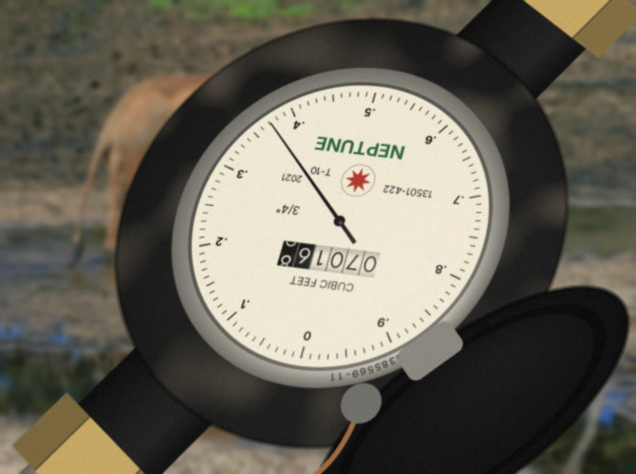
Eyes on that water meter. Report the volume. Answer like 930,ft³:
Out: 70168.37,ft³
